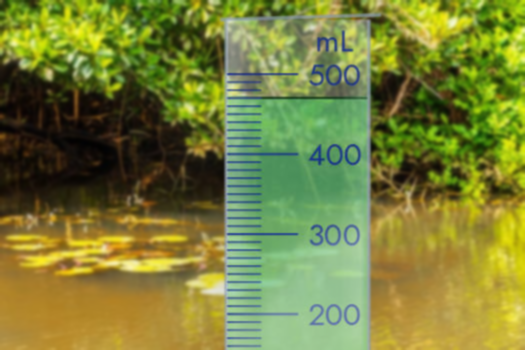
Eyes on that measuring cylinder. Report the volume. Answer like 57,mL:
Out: 470,mL
